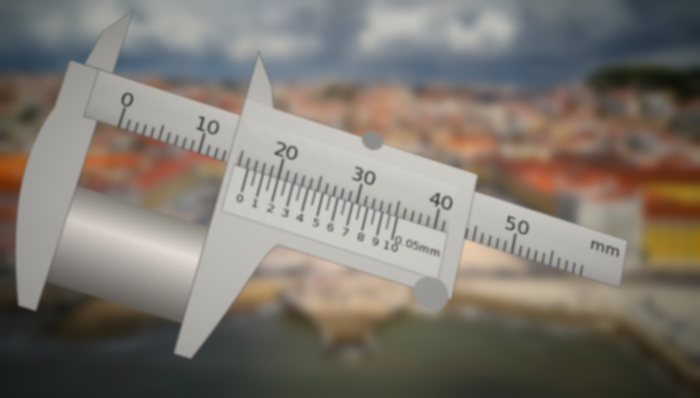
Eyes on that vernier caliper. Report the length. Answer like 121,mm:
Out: 16.2,mm
